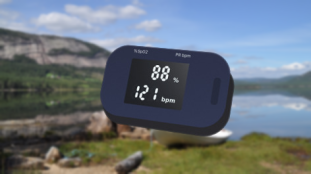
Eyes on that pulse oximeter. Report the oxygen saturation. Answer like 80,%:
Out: 88,%
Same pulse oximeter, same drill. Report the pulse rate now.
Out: 121,bpm
